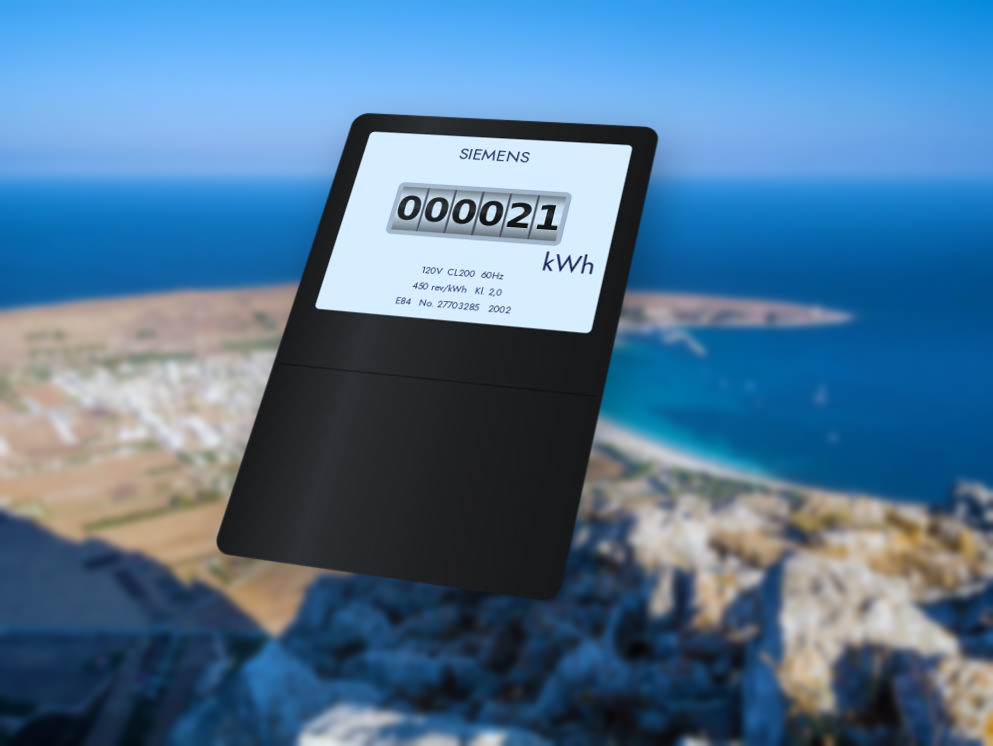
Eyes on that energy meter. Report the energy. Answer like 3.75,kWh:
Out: 21,kWh
